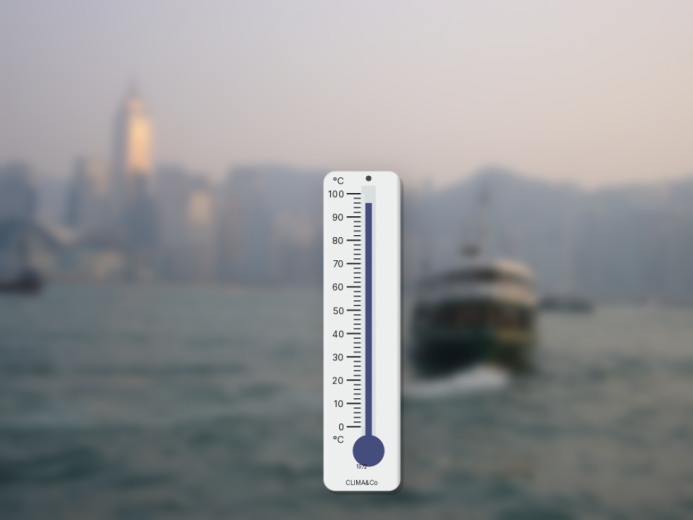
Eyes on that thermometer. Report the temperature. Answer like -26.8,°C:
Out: 96,°C
